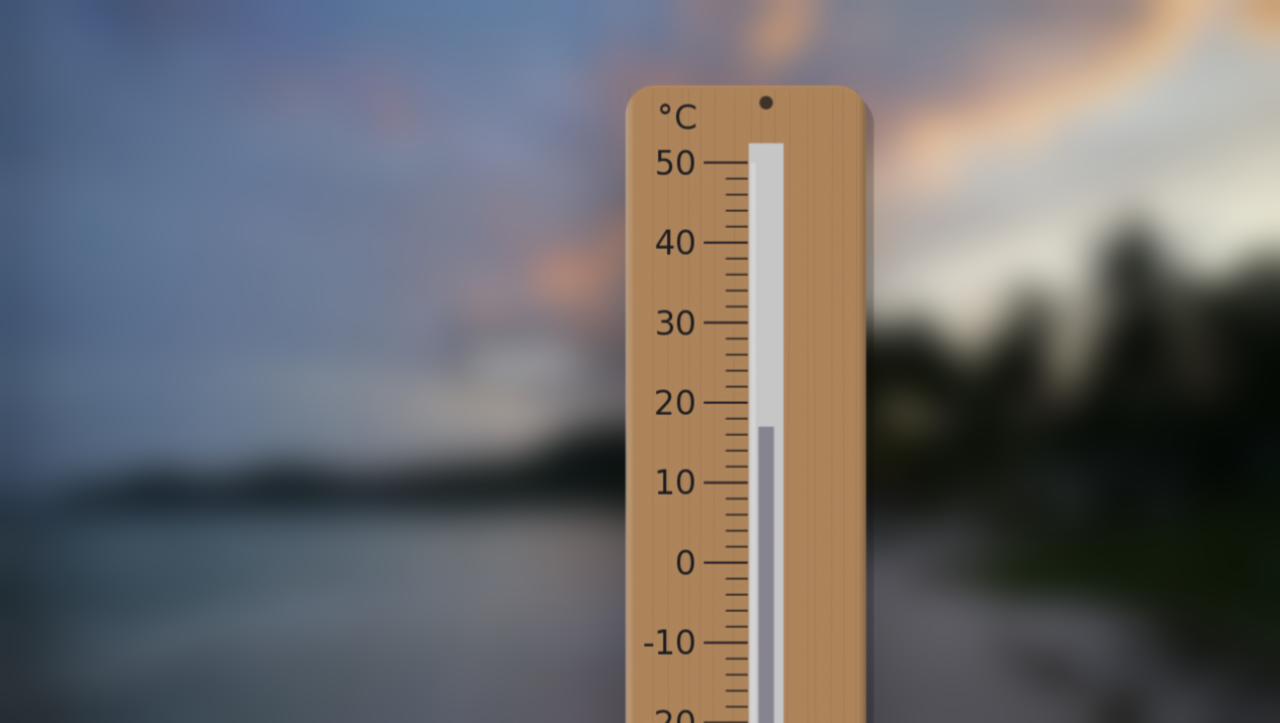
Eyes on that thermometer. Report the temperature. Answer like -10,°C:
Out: 17,°C
